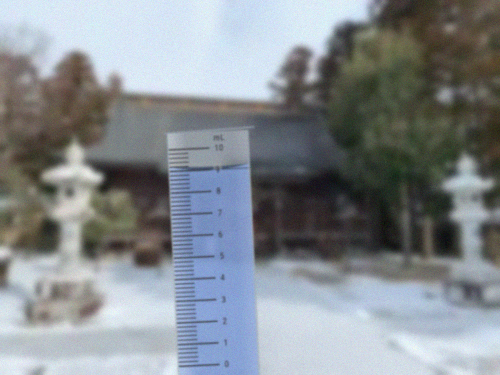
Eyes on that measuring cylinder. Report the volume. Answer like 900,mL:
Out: 9,mL
